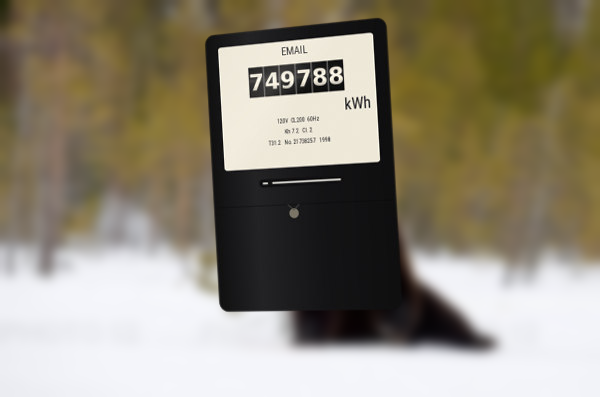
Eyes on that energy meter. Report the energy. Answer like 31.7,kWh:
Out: 749788,kWh
